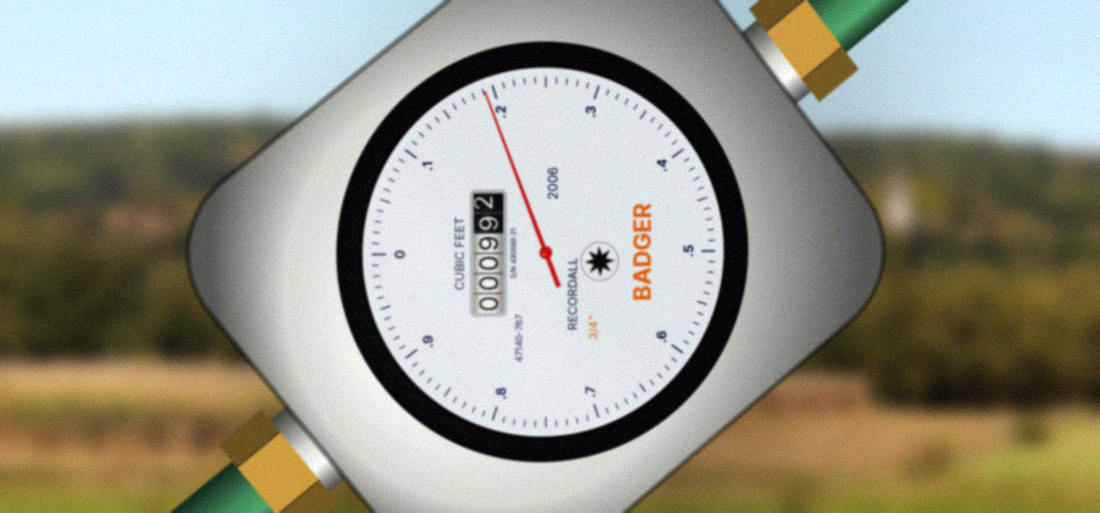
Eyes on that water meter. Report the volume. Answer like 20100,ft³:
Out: 992.19,ft³
